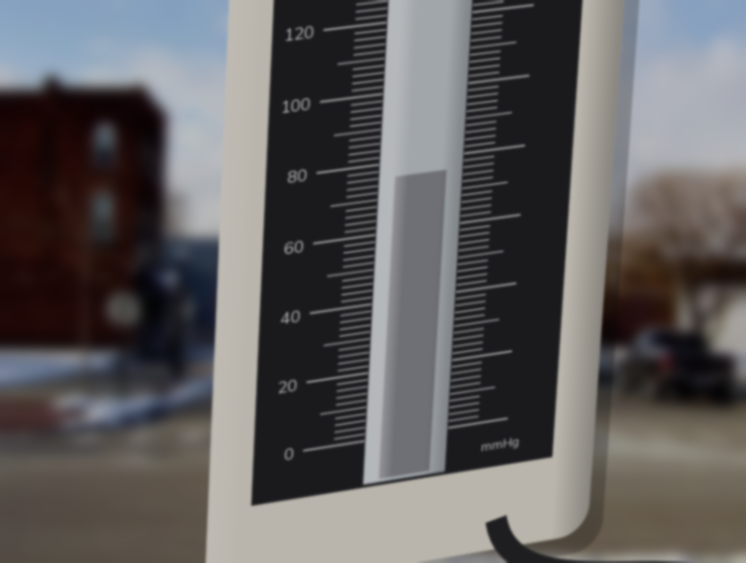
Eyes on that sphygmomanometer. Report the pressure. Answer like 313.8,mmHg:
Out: 76,mmHg
